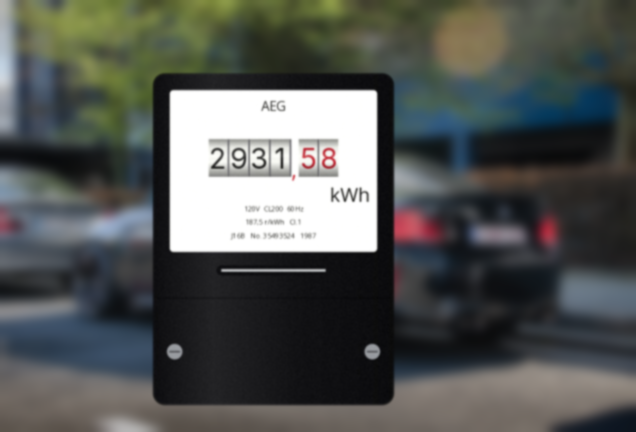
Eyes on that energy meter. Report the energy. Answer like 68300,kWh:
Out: 2931.58,kWh
